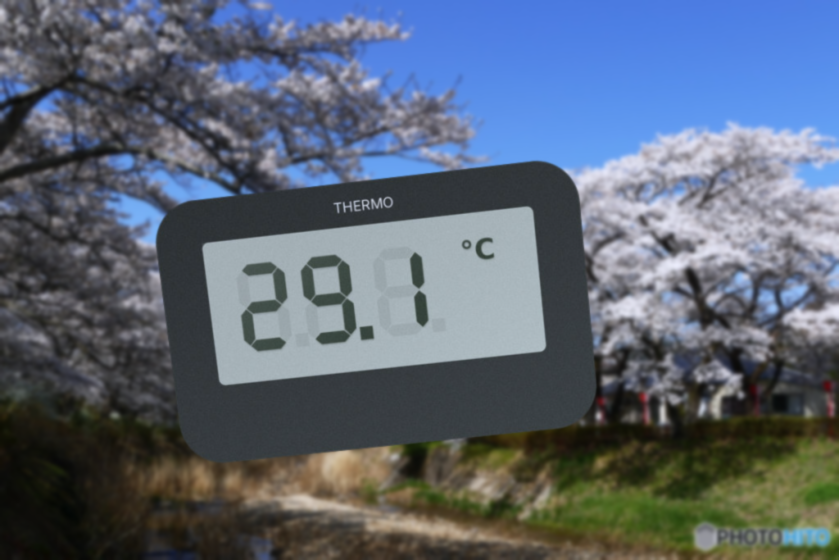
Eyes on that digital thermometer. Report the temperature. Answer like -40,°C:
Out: 29.1,°C
